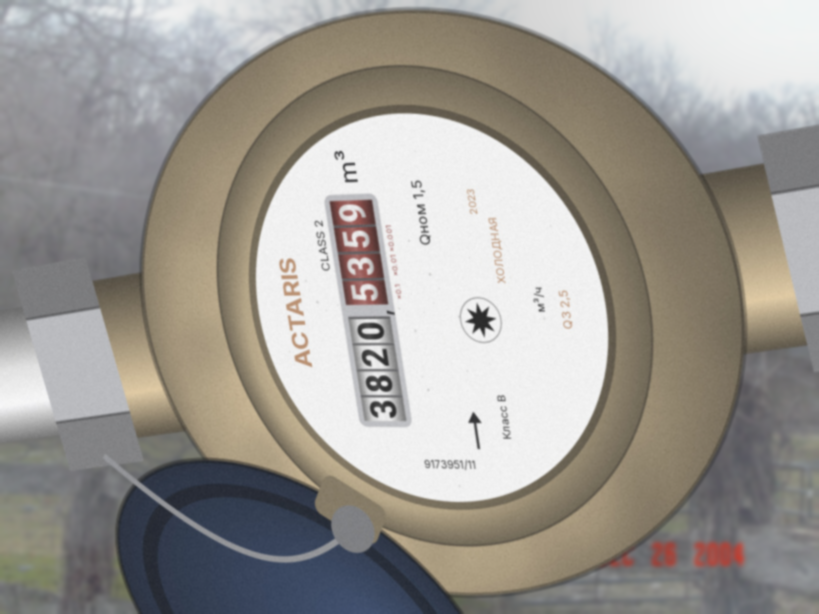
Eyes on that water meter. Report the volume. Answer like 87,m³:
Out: 3820.5359,m³
